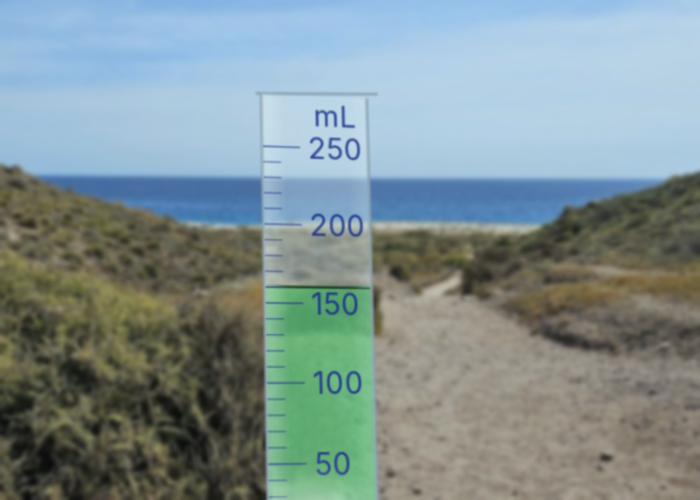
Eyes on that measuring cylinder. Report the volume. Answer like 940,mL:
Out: 160,mL
